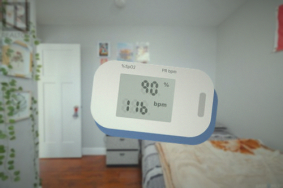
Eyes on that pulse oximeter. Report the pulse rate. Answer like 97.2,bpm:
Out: 116,bpm
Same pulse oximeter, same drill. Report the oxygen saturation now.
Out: 90,%
